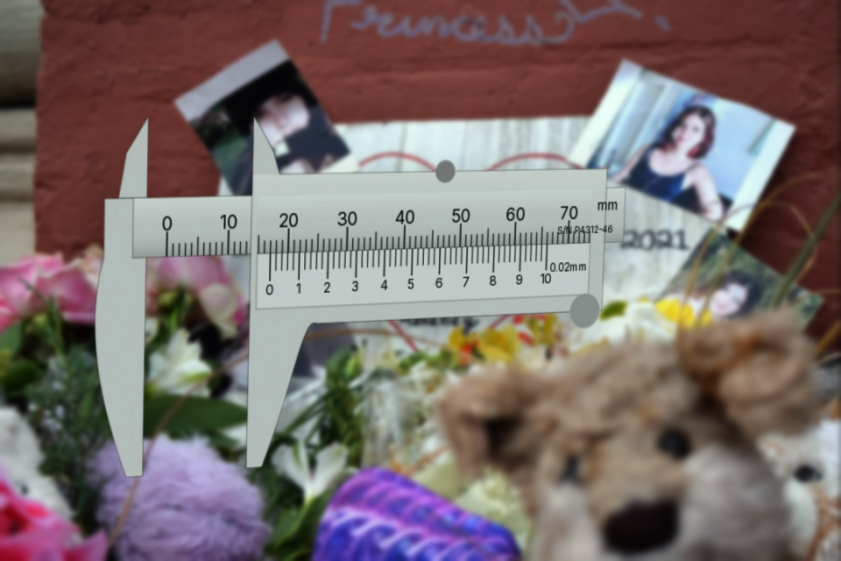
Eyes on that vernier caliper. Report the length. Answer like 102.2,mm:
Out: 17.0,mm
